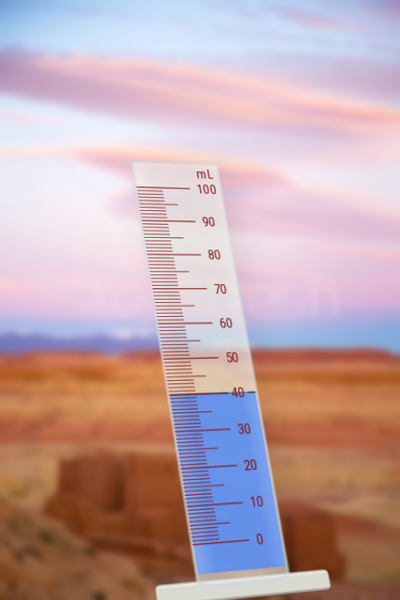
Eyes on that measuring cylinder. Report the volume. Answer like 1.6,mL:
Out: 40,mL
